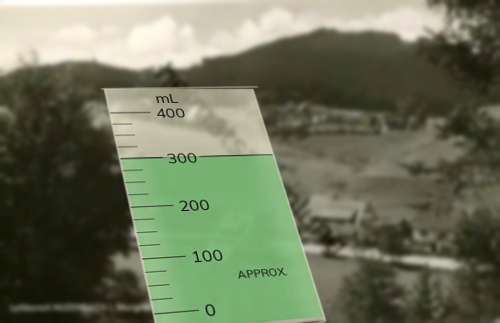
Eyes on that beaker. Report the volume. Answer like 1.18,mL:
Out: 300,mL
